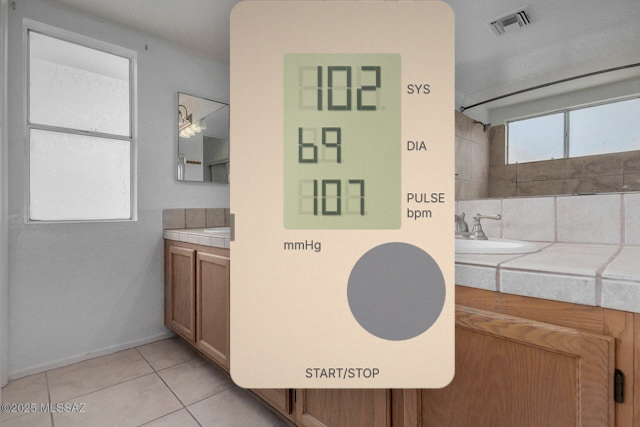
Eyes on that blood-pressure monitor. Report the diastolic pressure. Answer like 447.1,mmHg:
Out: 69,mmHg
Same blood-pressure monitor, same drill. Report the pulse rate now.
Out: 107,bpm
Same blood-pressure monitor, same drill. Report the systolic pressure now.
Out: 102,mmHg
